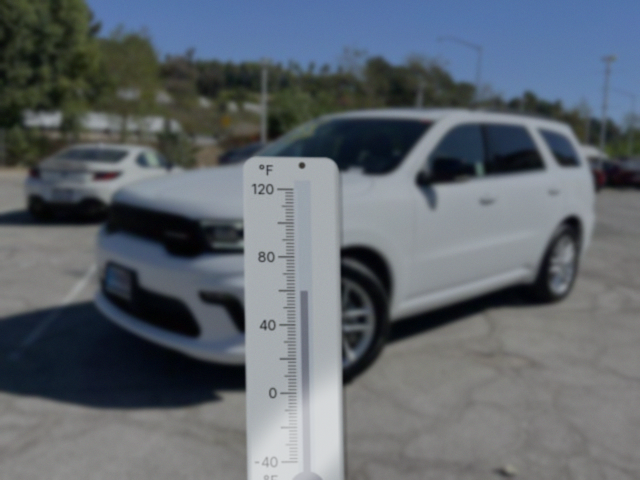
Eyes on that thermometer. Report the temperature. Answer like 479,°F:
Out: 60,°F
